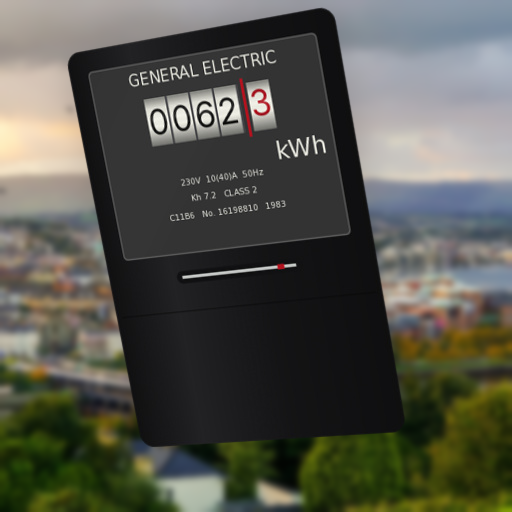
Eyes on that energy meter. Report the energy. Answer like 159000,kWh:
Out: 62.3,kWh
